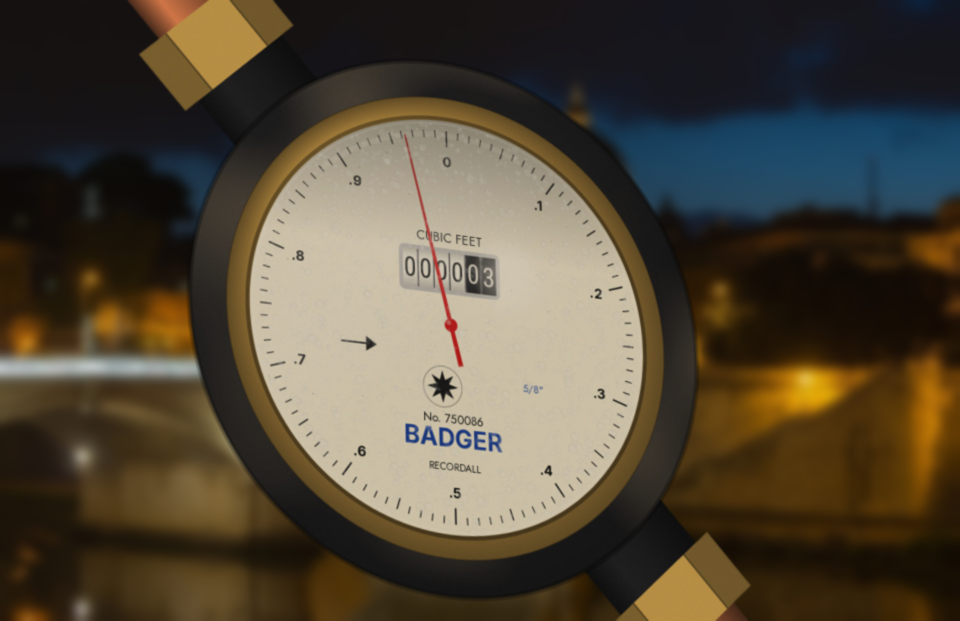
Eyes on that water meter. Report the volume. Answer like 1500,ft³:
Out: 2.96,ft³
